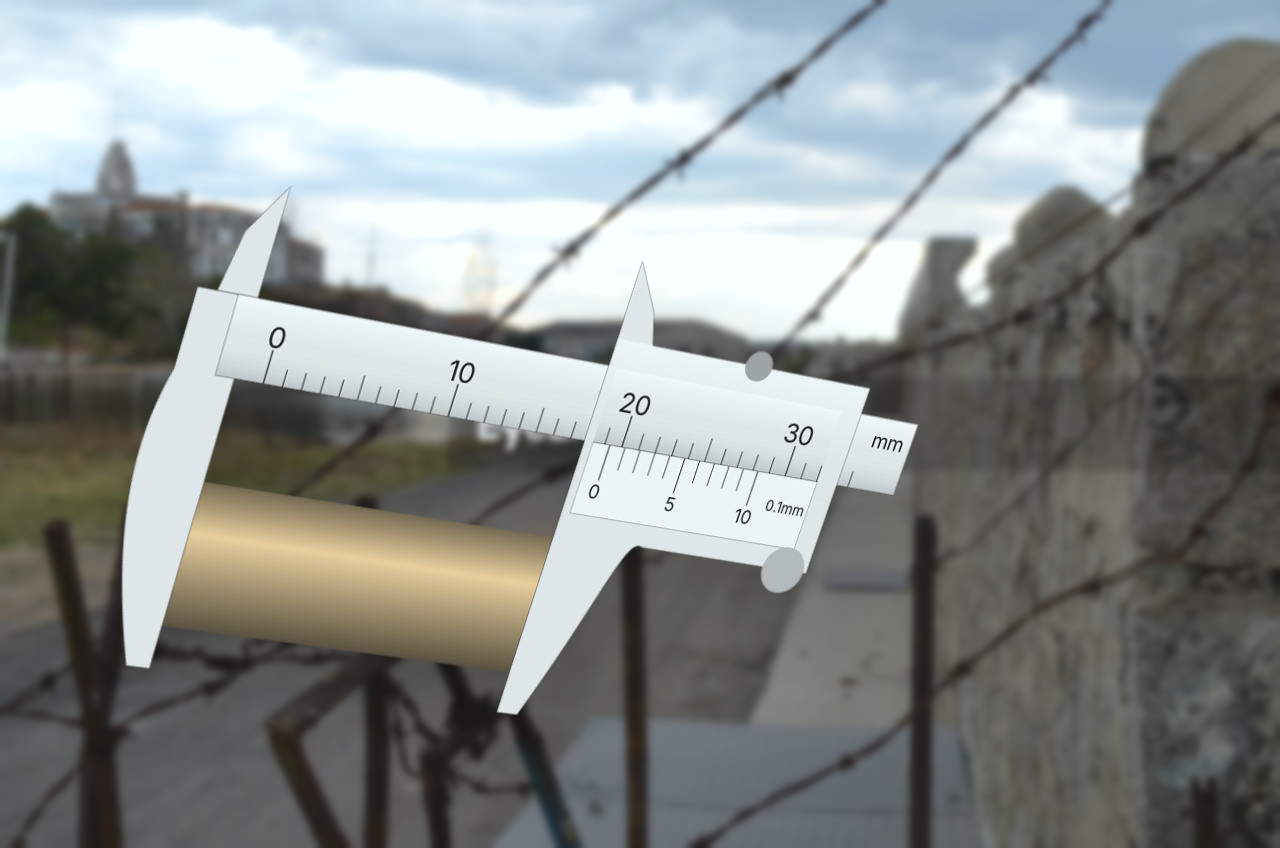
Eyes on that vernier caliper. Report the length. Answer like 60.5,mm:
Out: 19.3,mm
